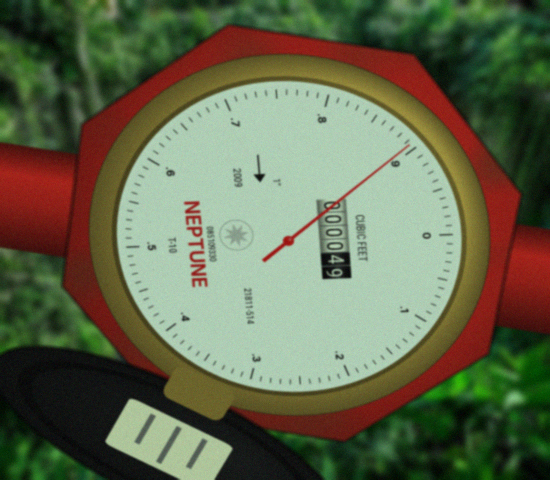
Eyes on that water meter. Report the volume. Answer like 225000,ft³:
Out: 48.89,ft³
